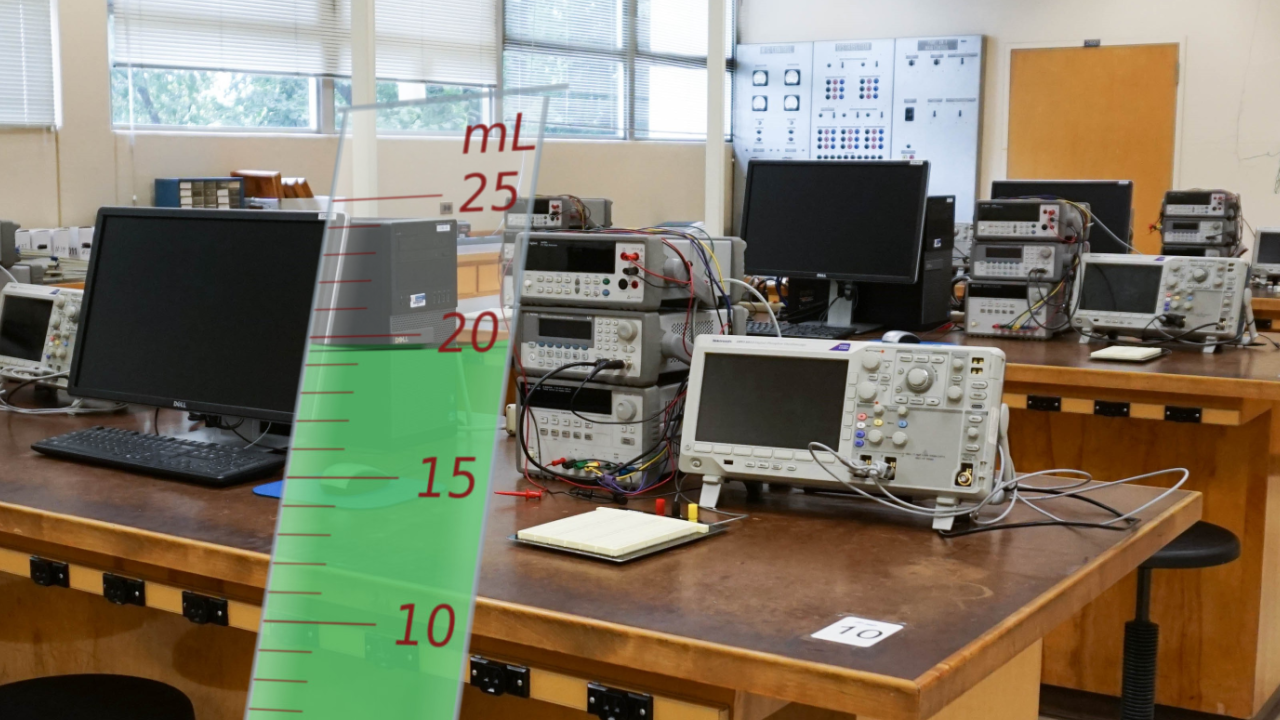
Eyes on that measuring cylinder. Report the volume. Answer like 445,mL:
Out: 19.5,mL
